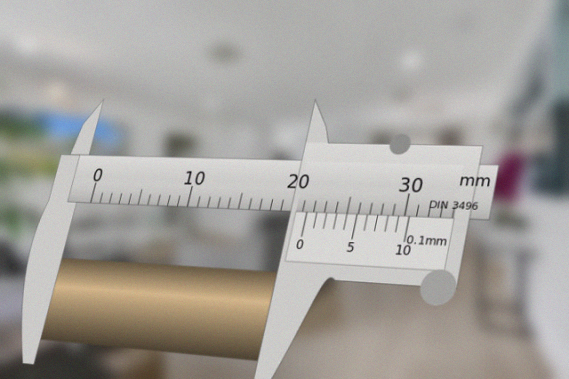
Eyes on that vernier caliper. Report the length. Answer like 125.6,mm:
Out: 21.4,mm
